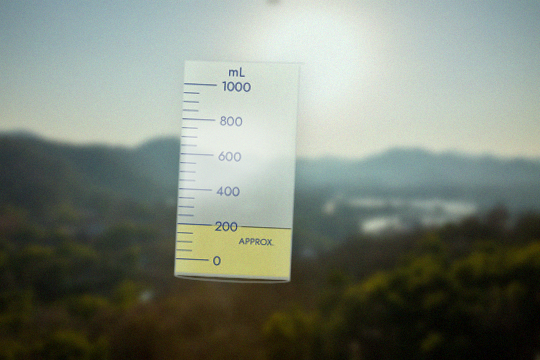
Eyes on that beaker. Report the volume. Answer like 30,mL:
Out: 200,mL
